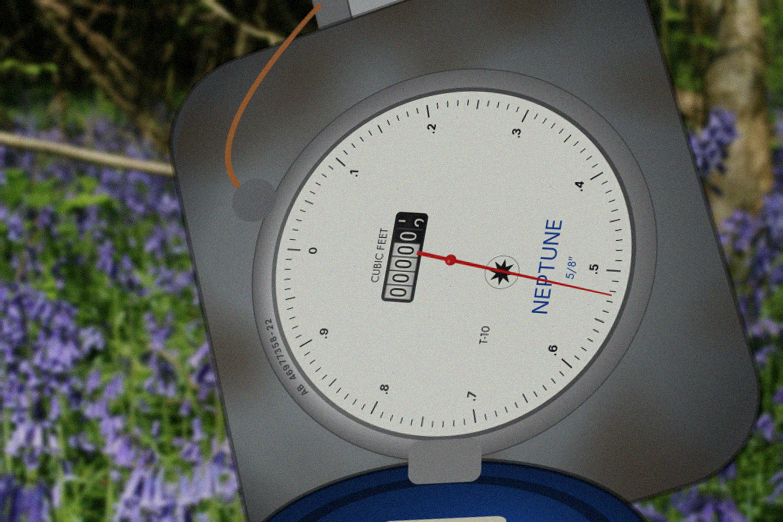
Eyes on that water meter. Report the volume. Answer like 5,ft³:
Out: 1.52,ft³
